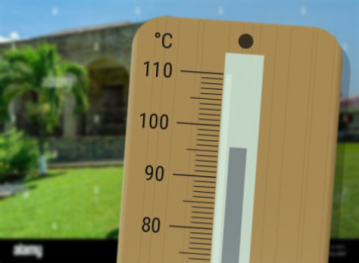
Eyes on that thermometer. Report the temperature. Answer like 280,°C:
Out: 96,°C
